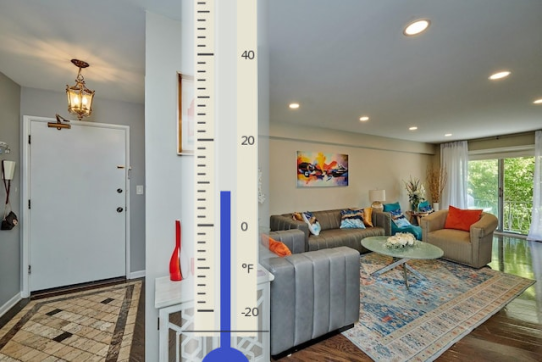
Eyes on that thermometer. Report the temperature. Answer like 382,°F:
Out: 8,°F
